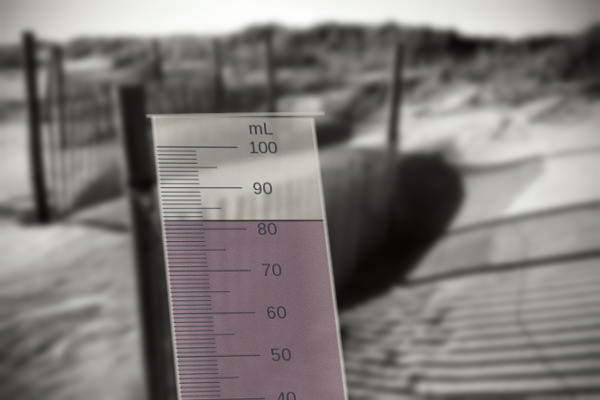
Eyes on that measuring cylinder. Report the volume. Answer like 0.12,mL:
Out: 82,mL
